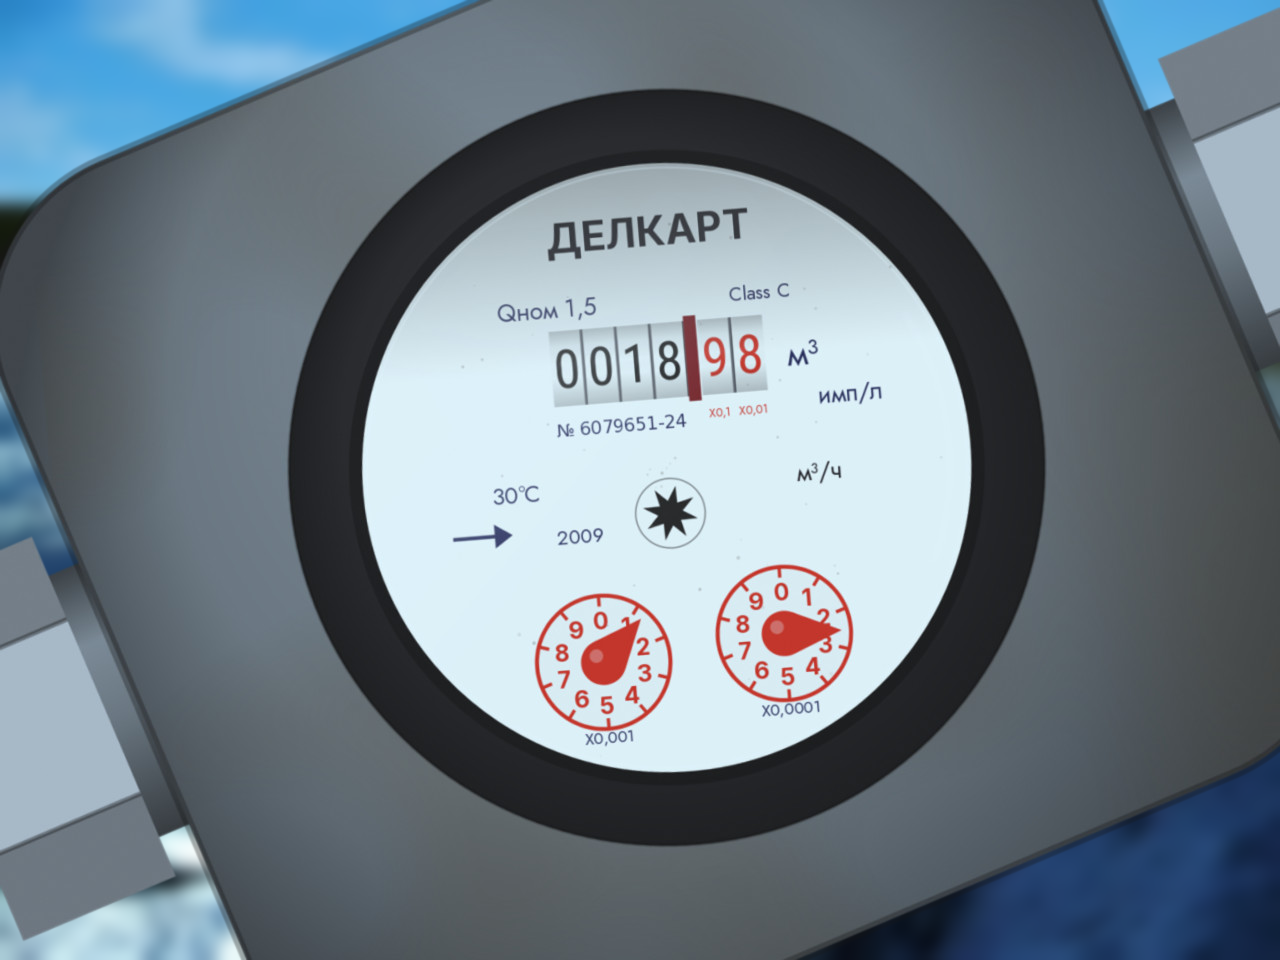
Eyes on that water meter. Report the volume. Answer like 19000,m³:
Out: 18.9812,m³
